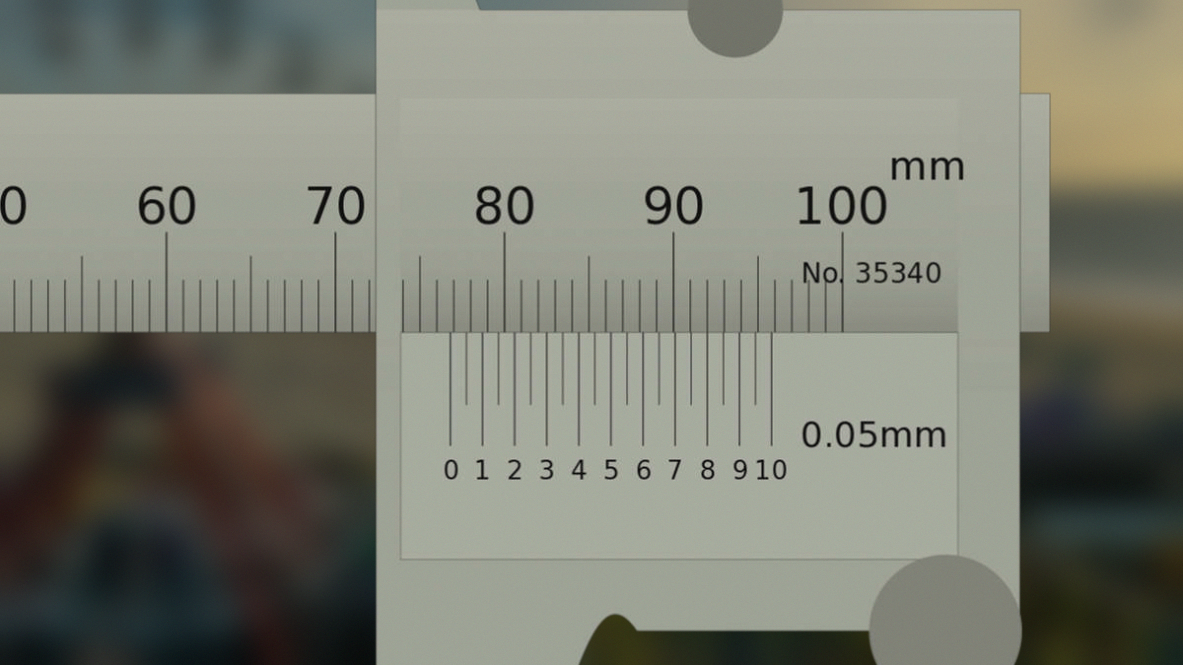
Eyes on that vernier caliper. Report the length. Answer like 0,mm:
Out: 76.8,mm
